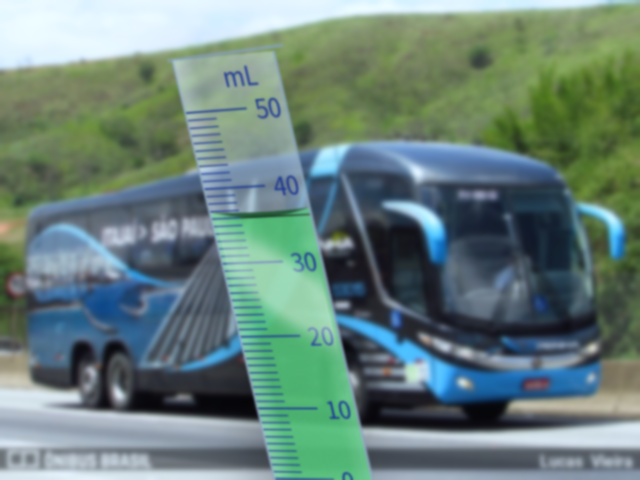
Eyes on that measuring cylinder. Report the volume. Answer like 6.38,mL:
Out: 36,mL
